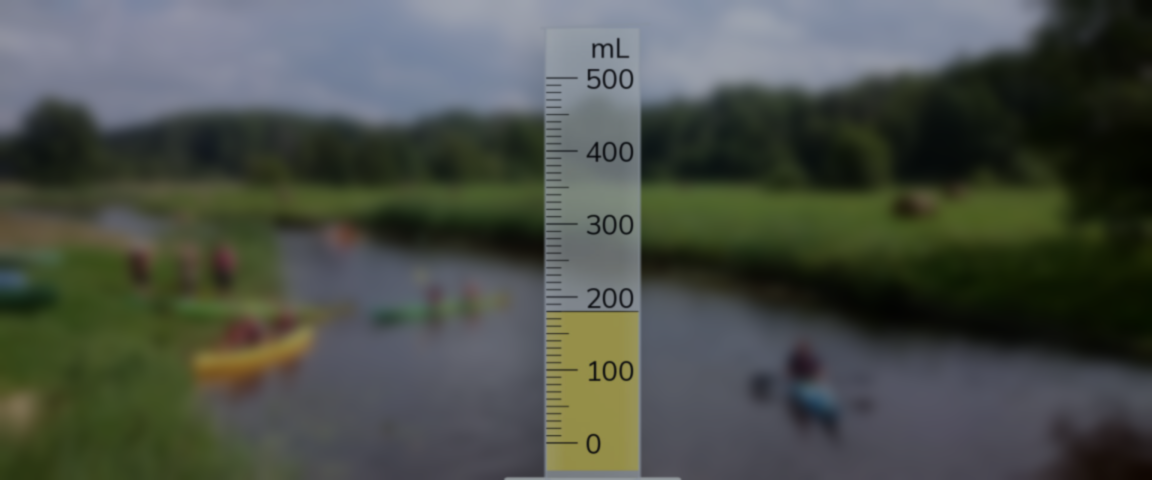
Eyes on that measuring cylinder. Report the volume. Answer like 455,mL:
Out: 180,mL
